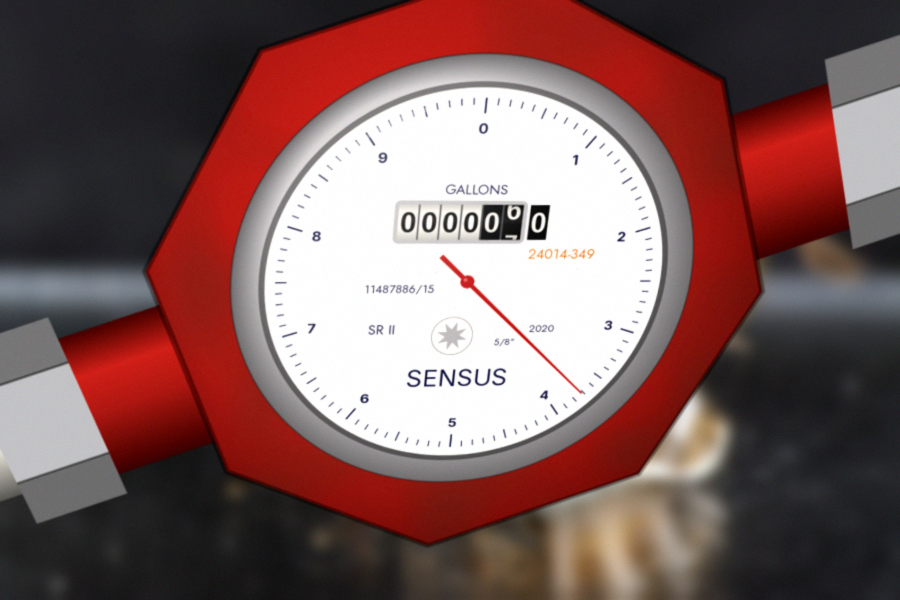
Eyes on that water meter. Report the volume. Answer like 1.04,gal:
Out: 63.7,gal
